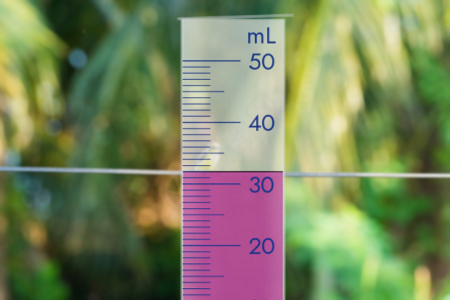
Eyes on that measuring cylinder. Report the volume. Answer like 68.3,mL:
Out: 32,mL
